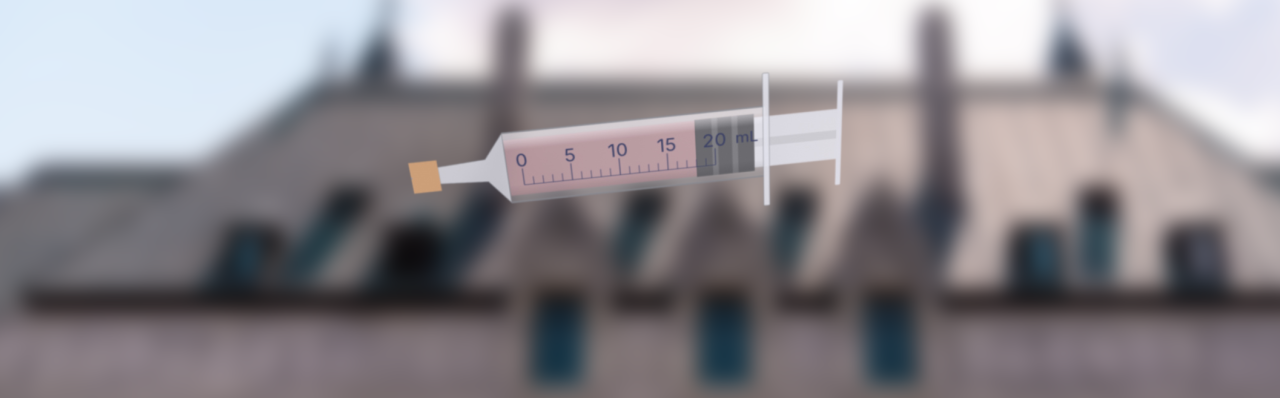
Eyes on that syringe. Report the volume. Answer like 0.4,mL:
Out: 18,mL
